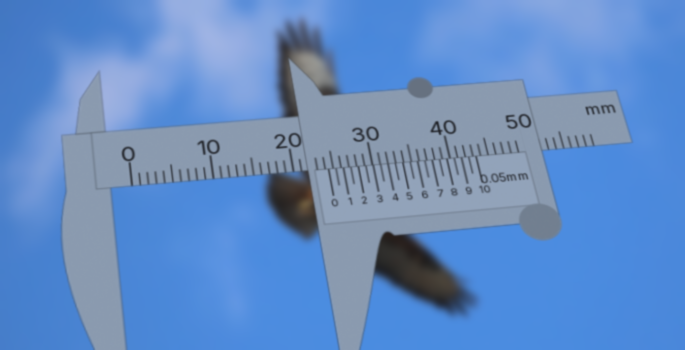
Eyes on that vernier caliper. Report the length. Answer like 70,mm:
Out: 24.4,mm
